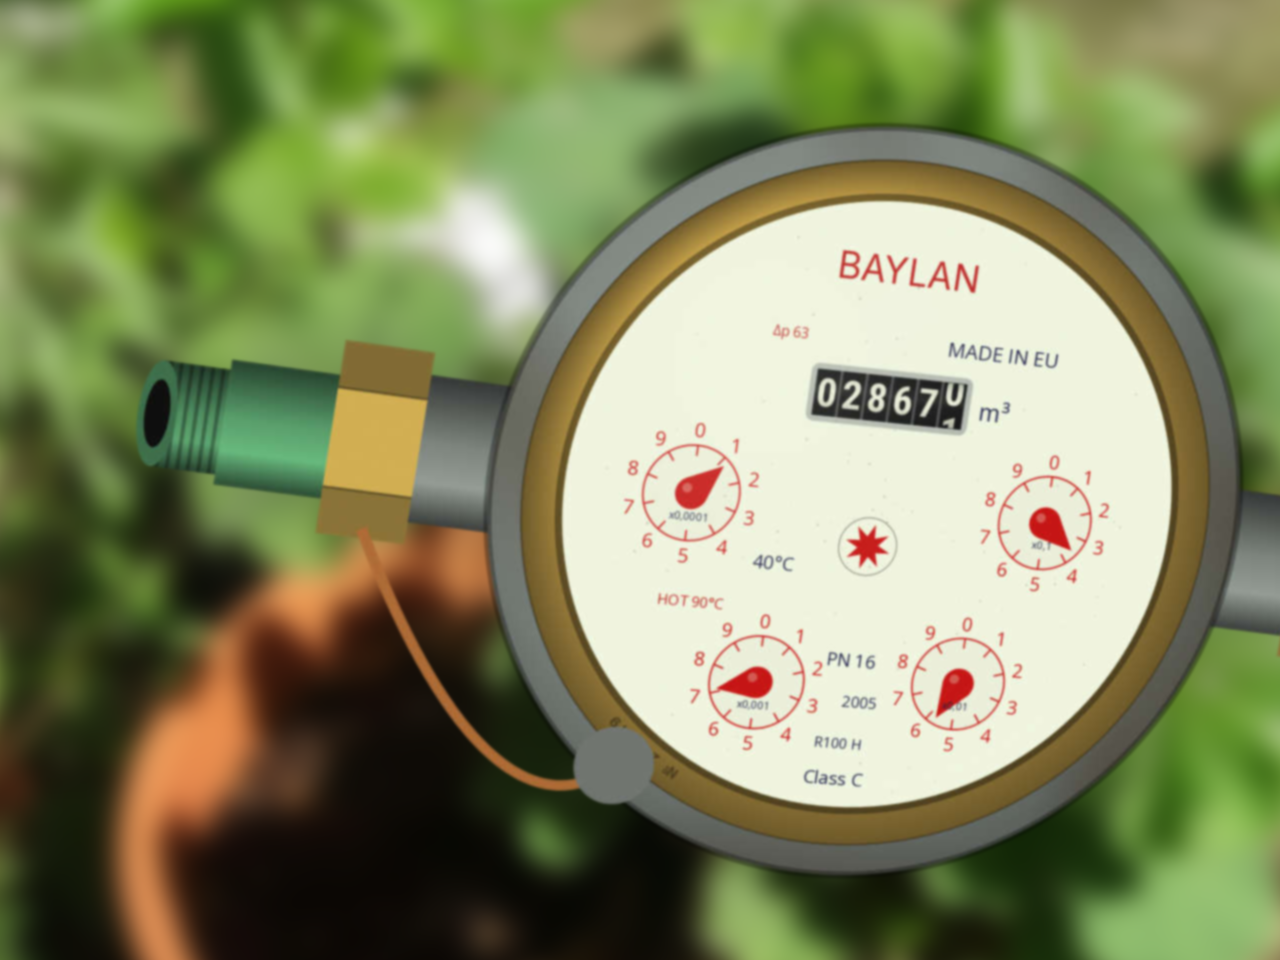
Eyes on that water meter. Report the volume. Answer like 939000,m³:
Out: 28670.3571,m³
